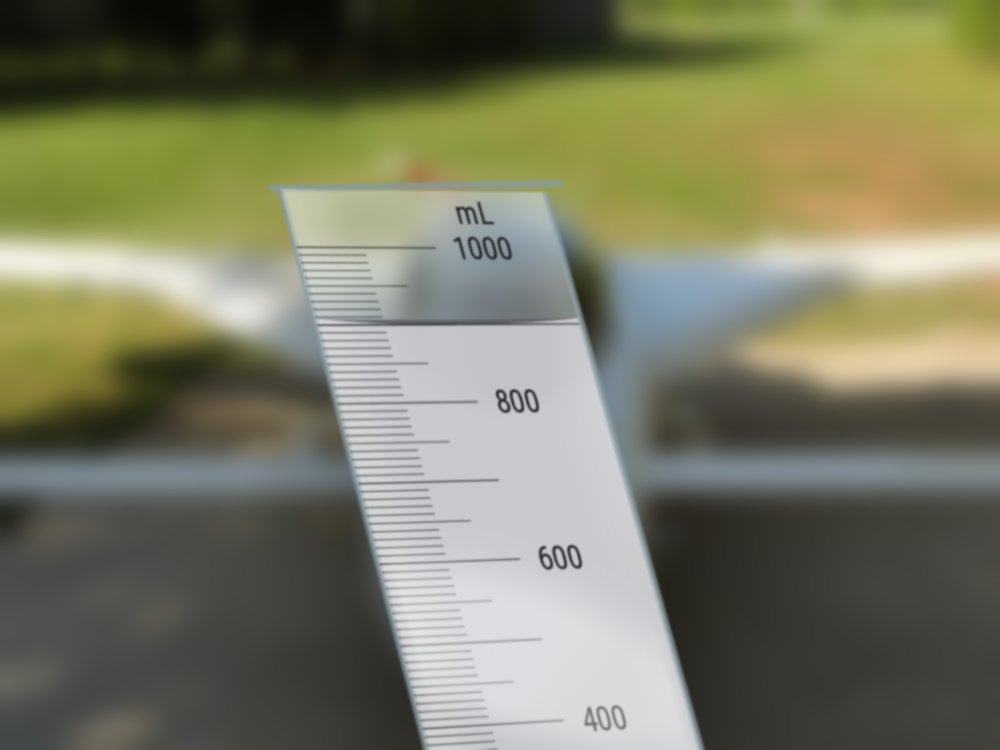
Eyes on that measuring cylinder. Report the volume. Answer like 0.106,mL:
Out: 900,mL
